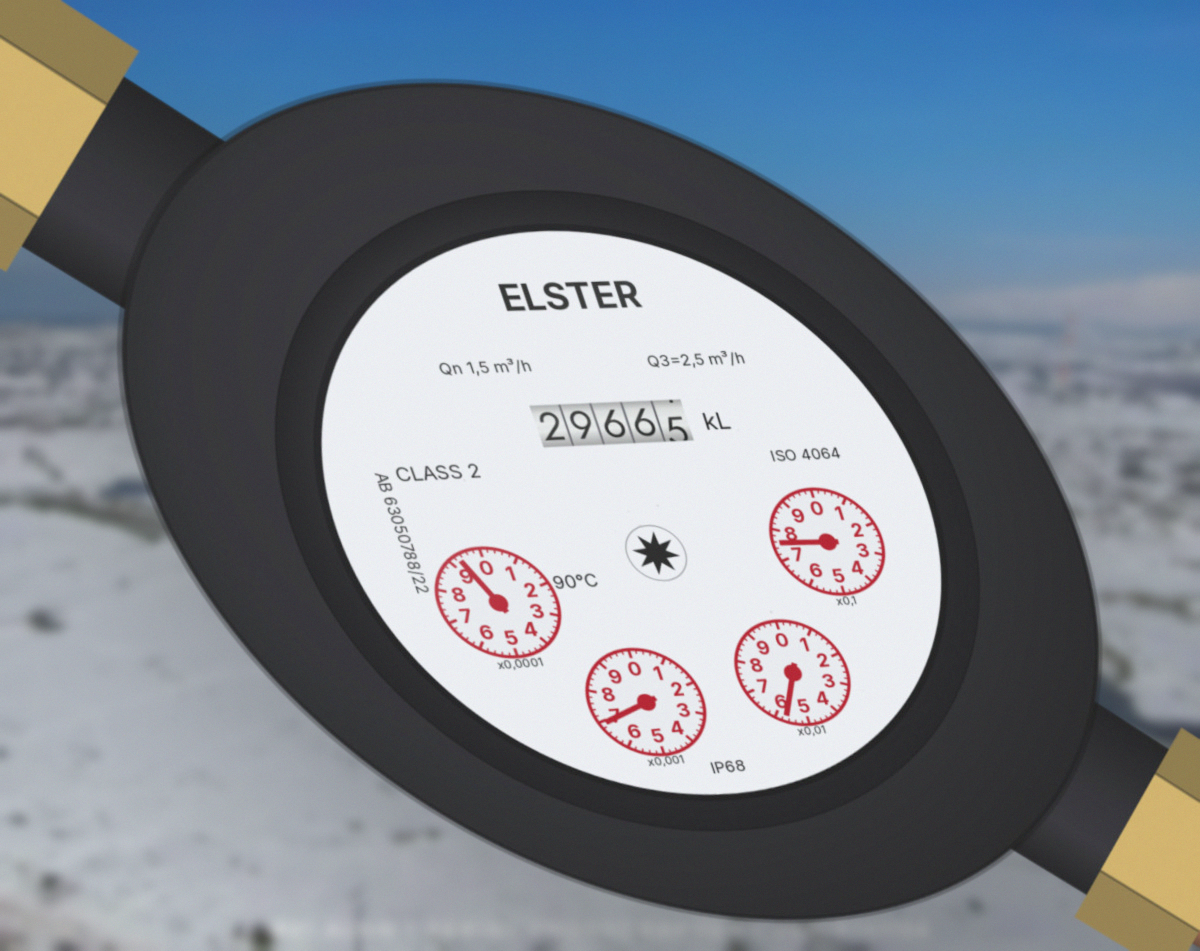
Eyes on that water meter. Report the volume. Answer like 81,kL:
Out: 29664.7569,kL
